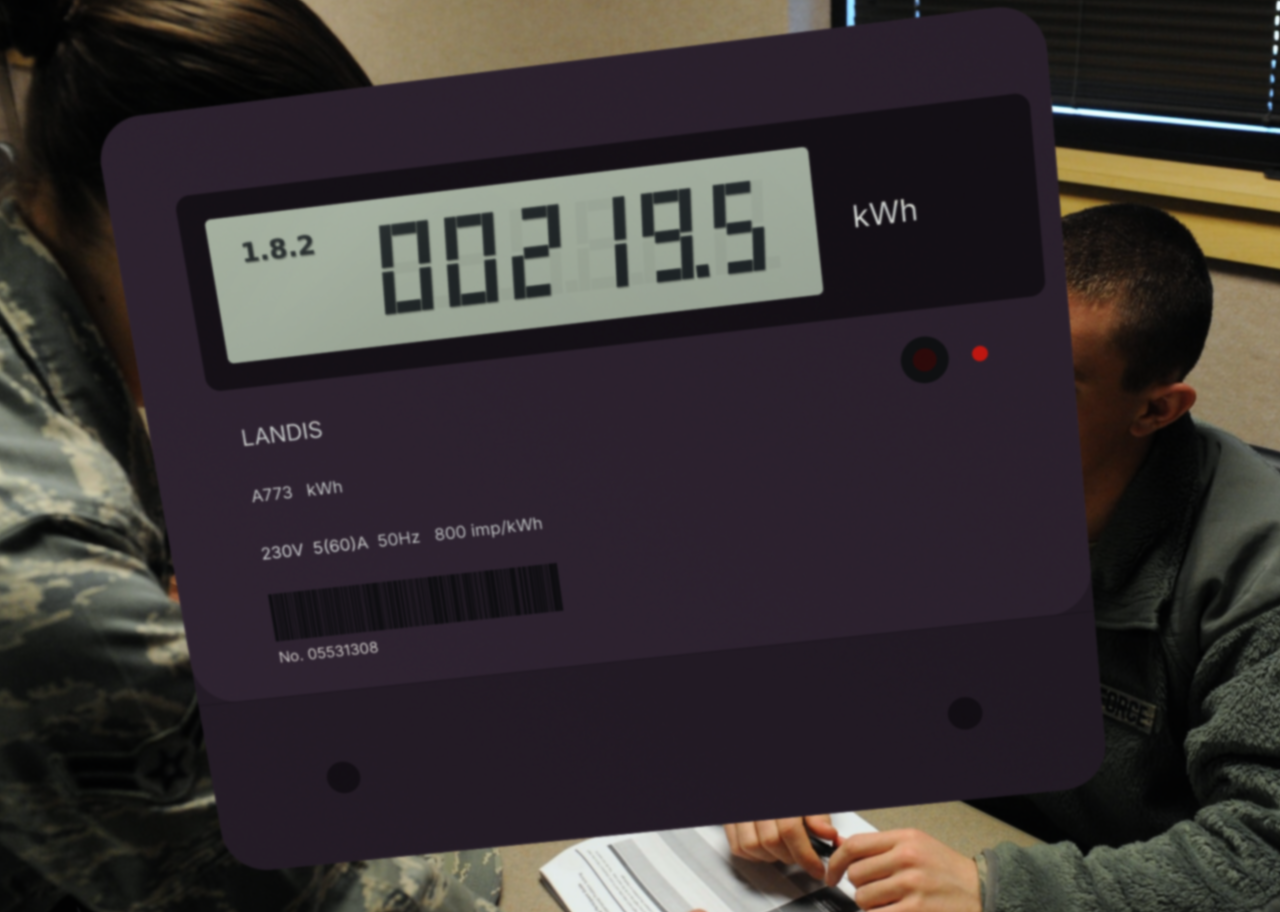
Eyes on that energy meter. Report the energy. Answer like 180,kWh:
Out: 219.5,kWh
